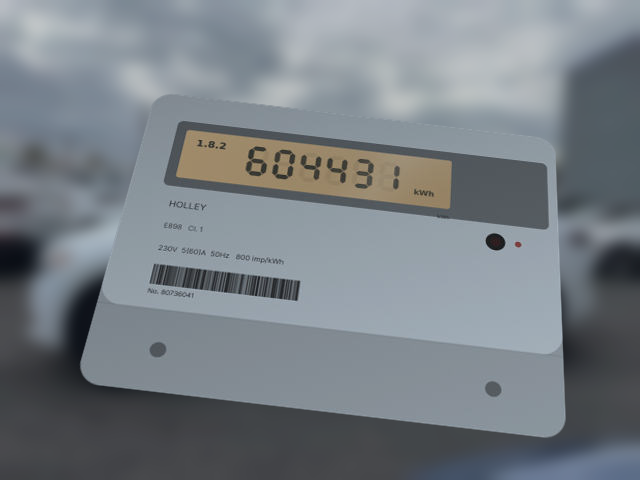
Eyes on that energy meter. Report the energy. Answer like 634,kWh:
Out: 604431,kWh
